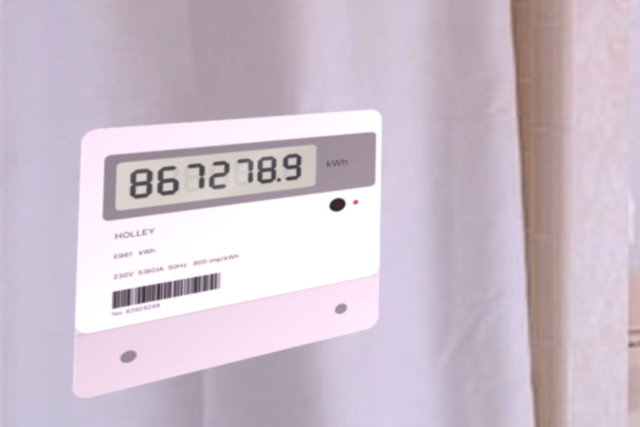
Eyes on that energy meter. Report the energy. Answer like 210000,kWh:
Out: 867278.9,kWh
